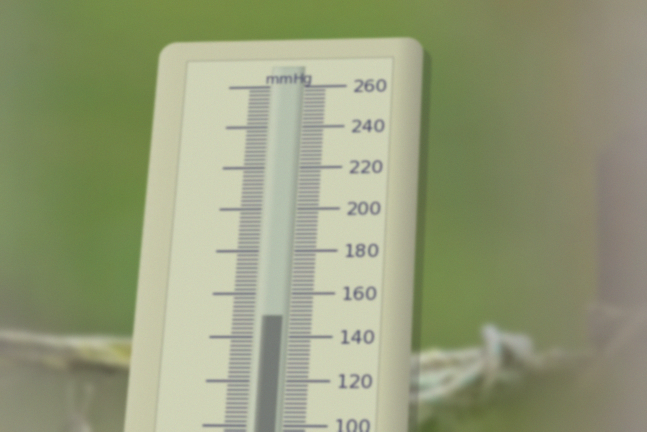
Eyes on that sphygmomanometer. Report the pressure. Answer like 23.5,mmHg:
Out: 150,mmHg
